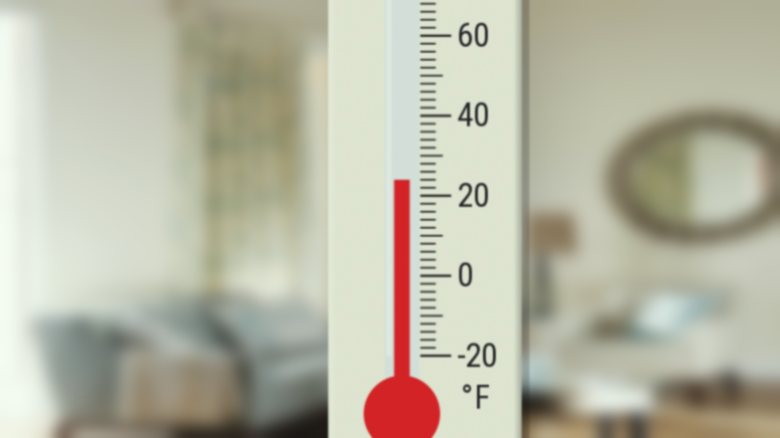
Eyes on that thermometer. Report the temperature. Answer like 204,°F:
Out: 24,°F
